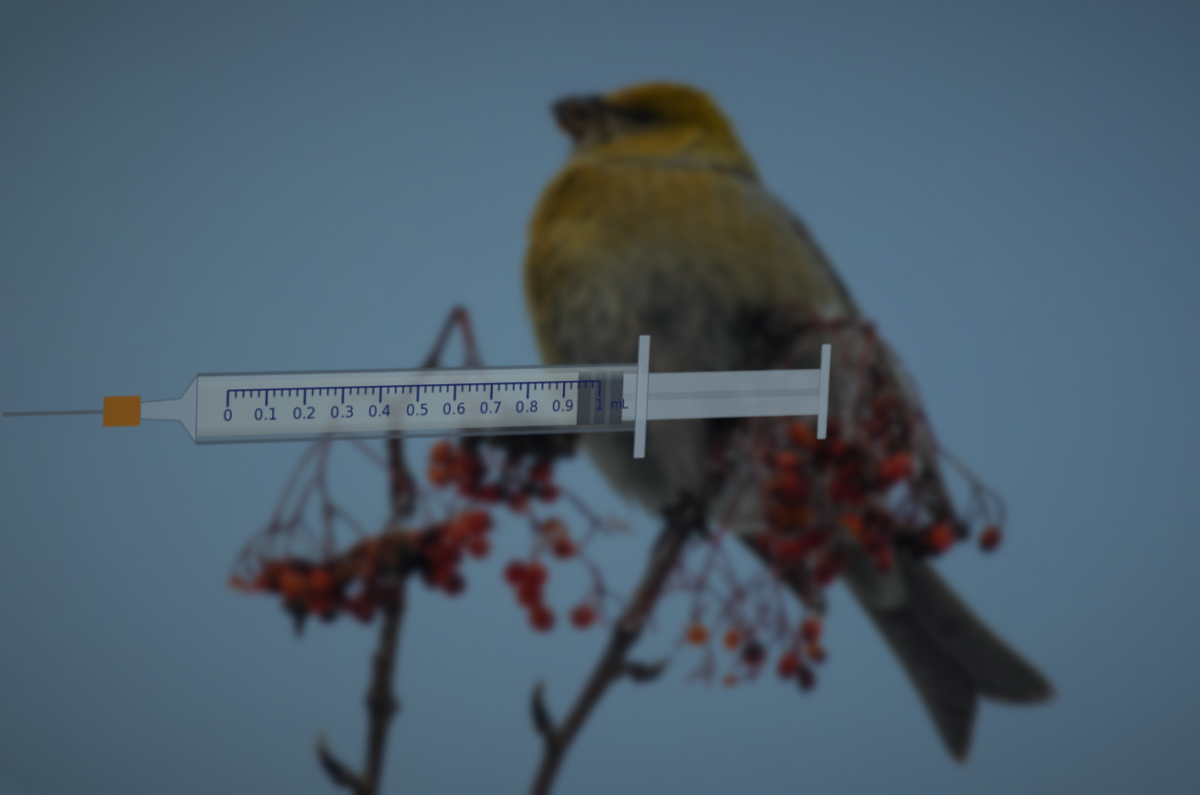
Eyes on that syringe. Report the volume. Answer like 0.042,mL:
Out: 0.94,mL
